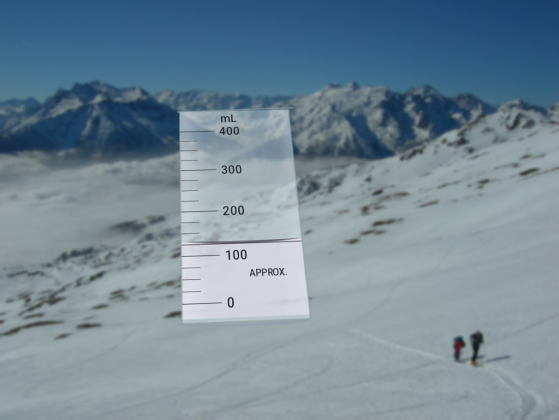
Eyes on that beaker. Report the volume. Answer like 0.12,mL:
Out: 125,mL
